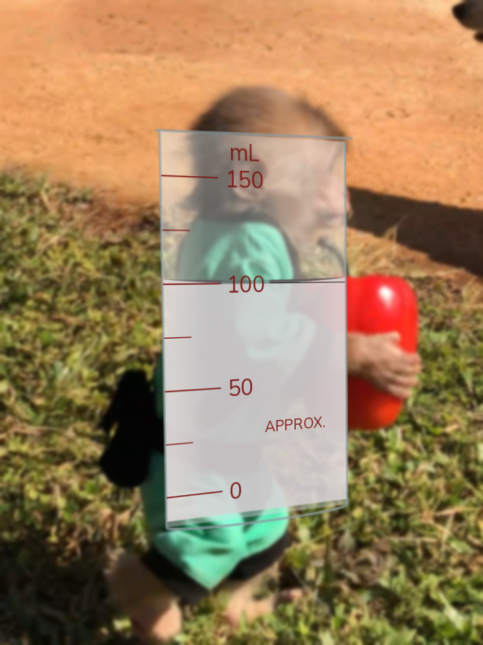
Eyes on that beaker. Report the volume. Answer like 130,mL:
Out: 100,mL
